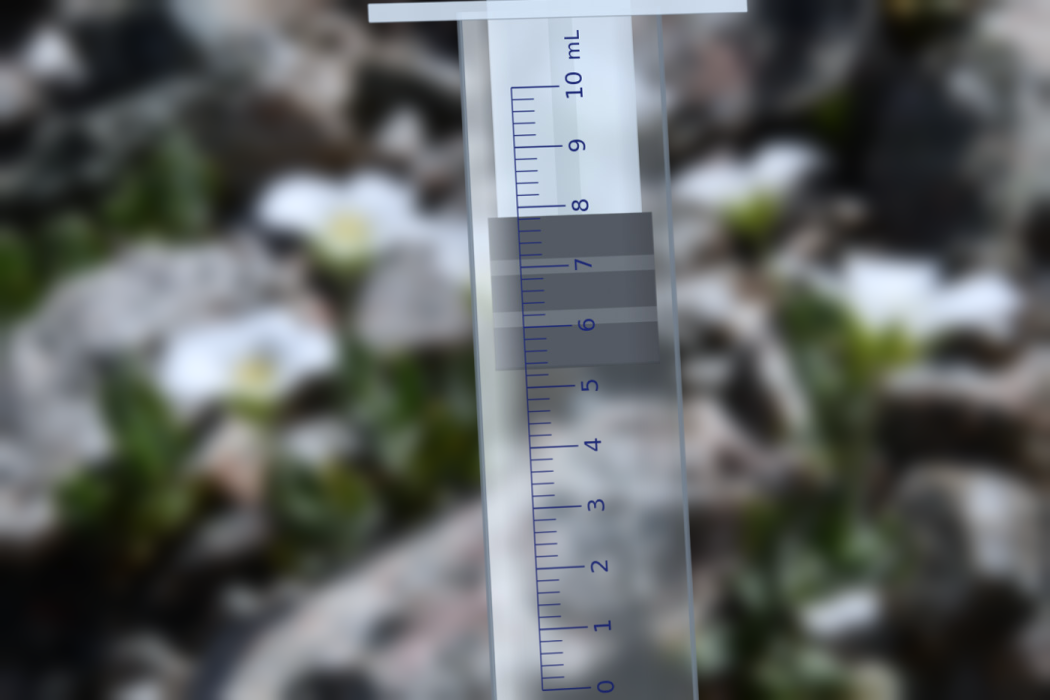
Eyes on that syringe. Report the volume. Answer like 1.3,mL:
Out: 5.3,mL
